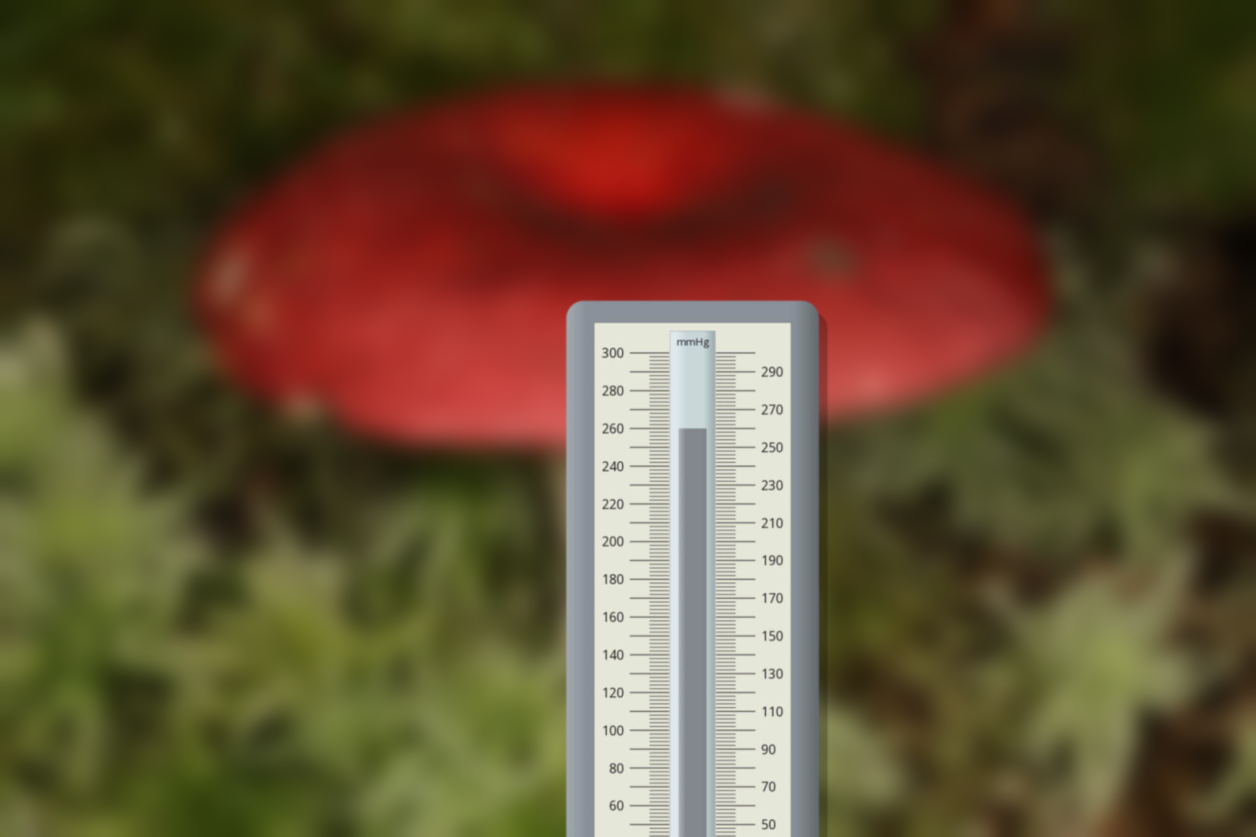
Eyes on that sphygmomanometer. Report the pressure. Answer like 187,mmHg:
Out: 260,mmHg
